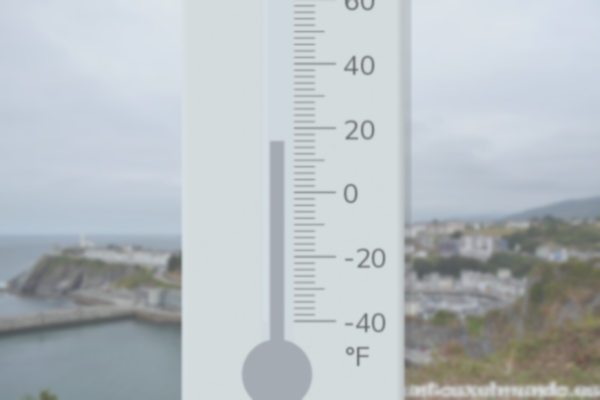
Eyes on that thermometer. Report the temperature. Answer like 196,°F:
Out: 16,°F
